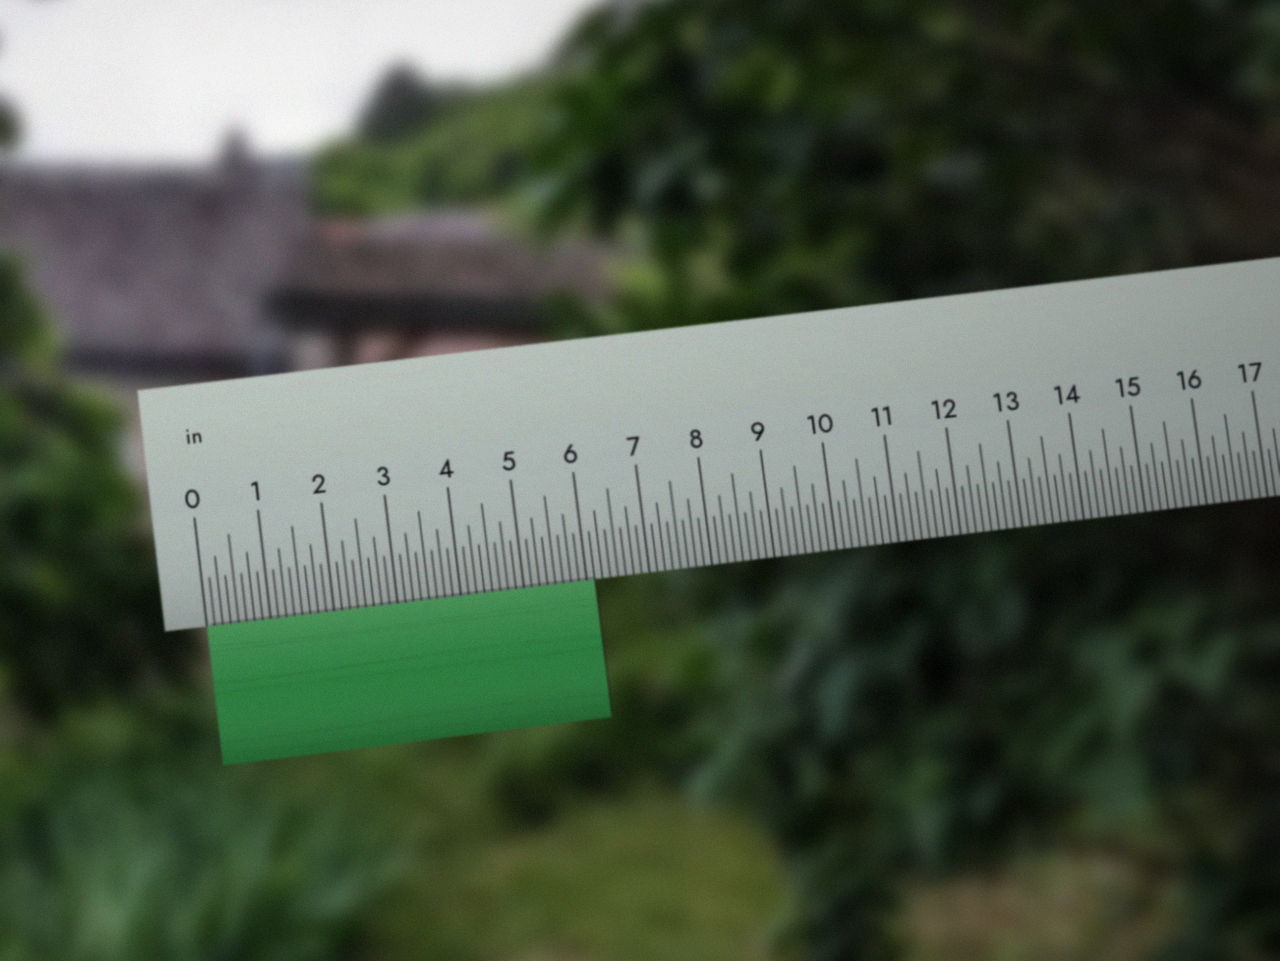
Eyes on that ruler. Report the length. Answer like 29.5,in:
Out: 6.125,in
